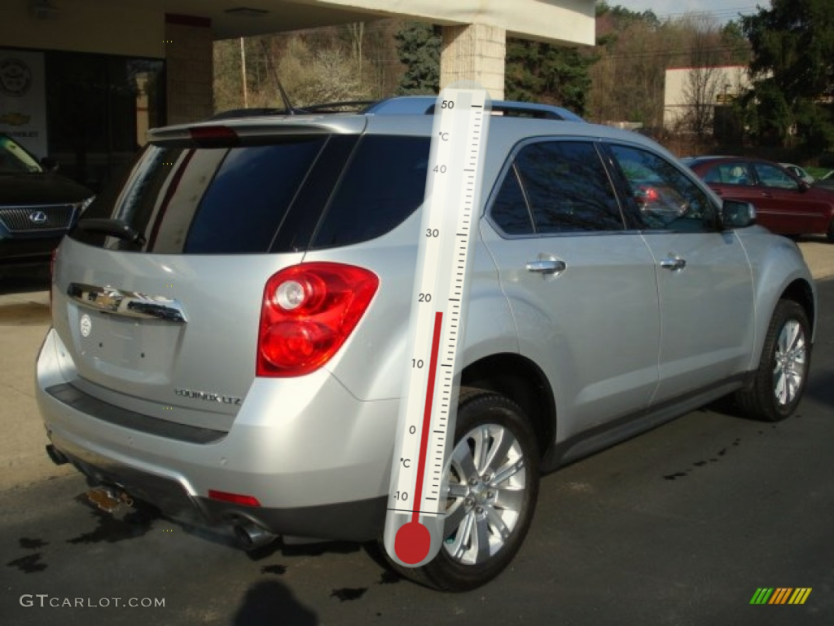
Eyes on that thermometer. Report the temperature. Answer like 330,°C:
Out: 18,°C
